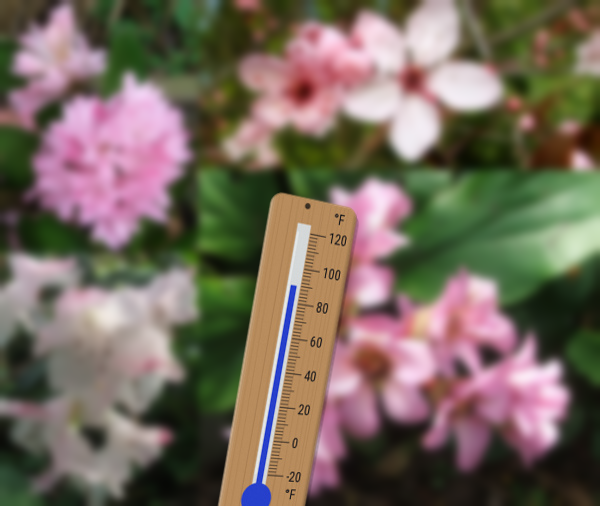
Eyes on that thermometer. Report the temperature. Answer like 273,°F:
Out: 90,°F
